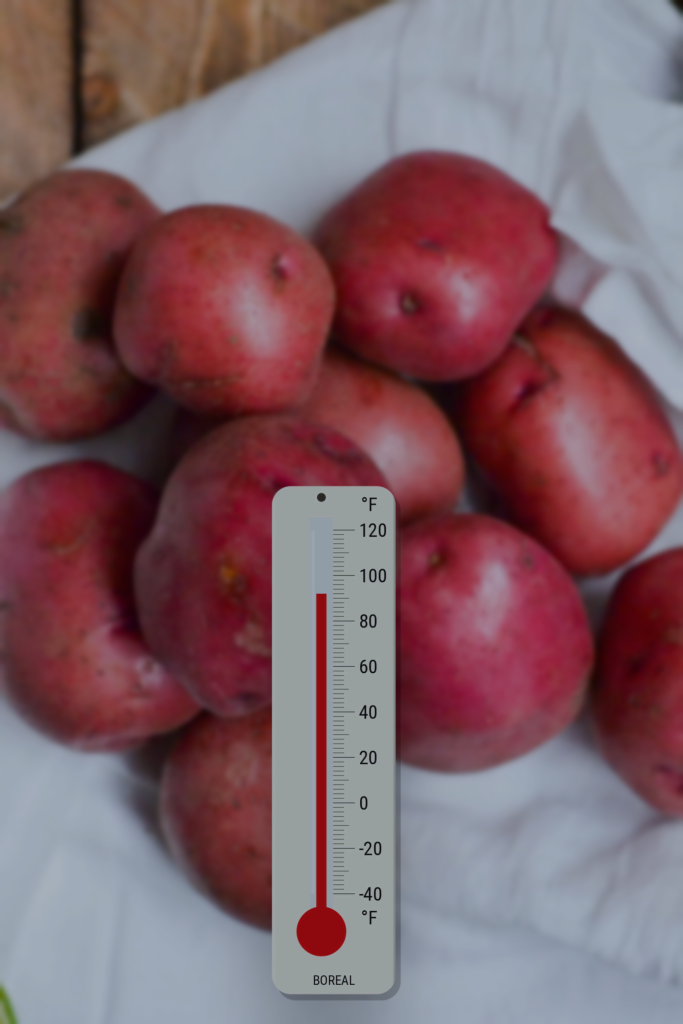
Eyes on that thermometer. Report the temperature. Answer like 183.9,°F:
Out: 92,°F
